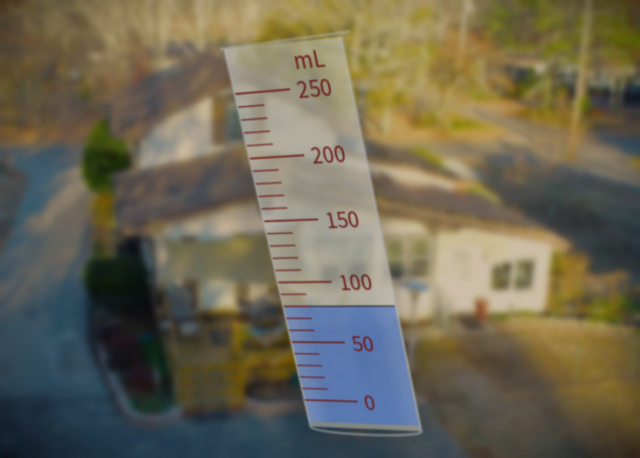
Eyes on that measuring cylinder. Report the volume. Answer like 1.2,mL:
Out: 80,mL
